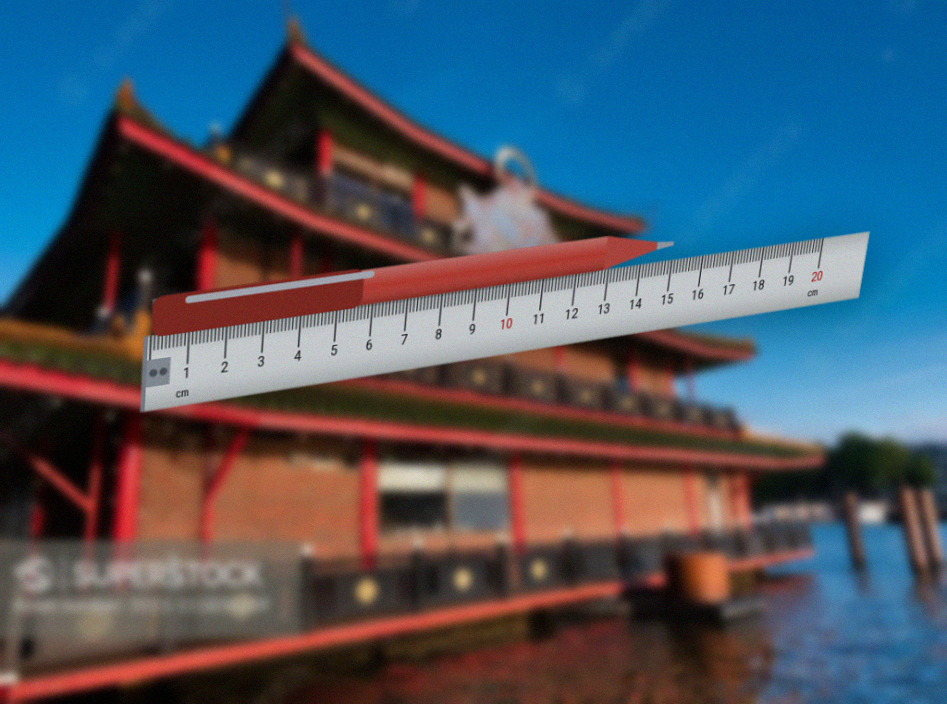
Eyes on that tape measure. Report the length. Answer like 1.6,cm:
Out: 15,cm
